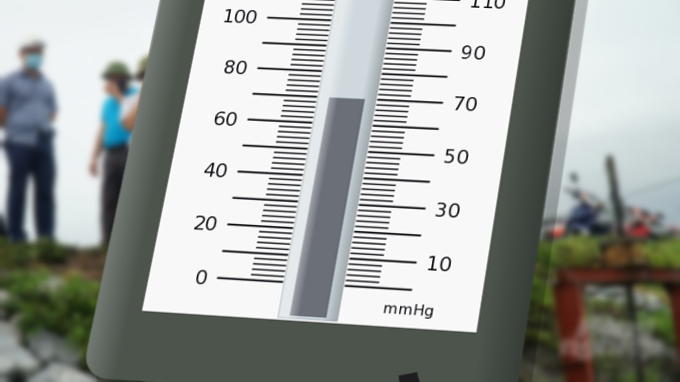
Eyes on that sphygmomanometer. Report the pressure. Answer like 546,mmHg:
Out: 70,mmHg
